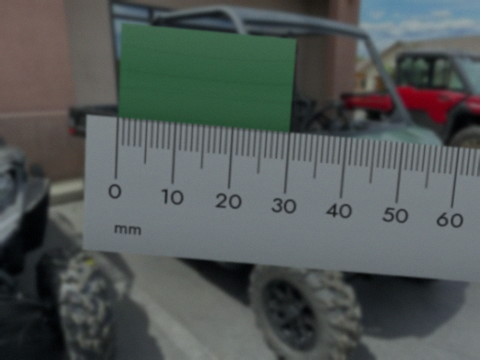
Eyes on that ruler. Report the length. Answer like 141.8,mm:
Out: 30,mm
